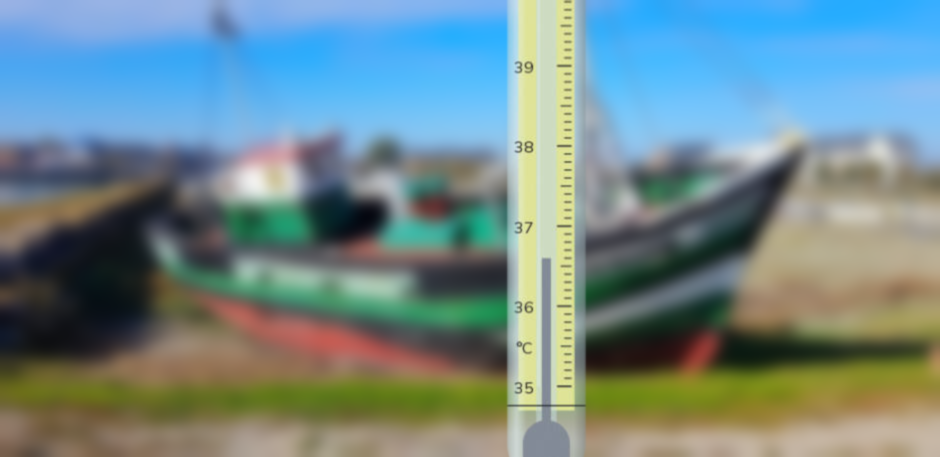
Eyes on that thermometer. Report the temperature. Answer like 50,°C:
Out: 36.6,°C
